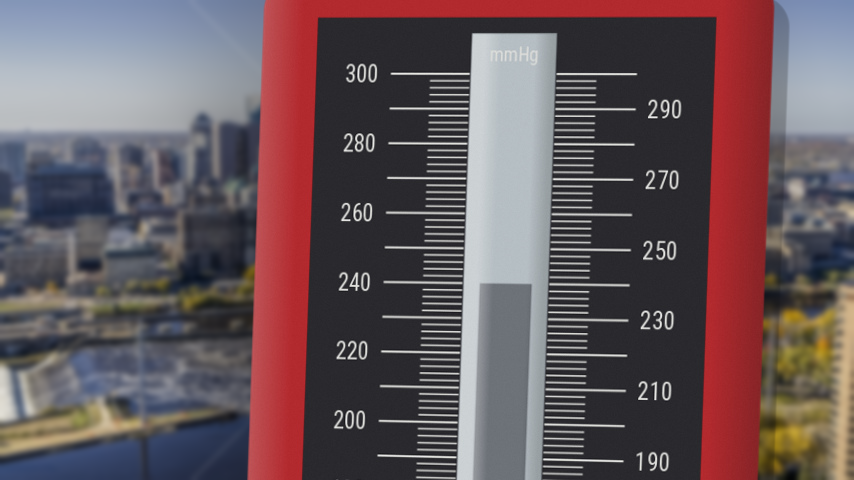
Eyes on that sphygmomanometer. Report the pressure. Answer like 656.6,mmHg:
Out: 240,mmHg
